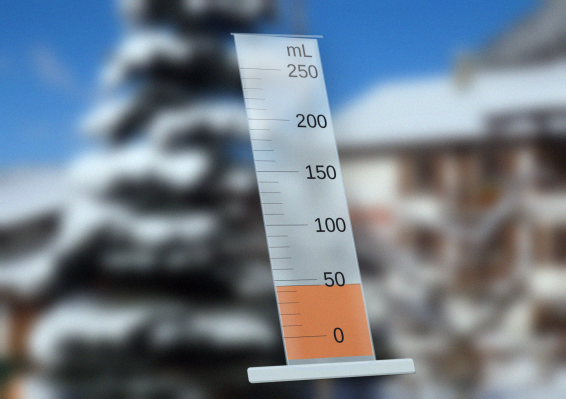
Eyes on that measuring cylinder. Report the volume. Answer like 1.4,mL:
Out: 45,mL
